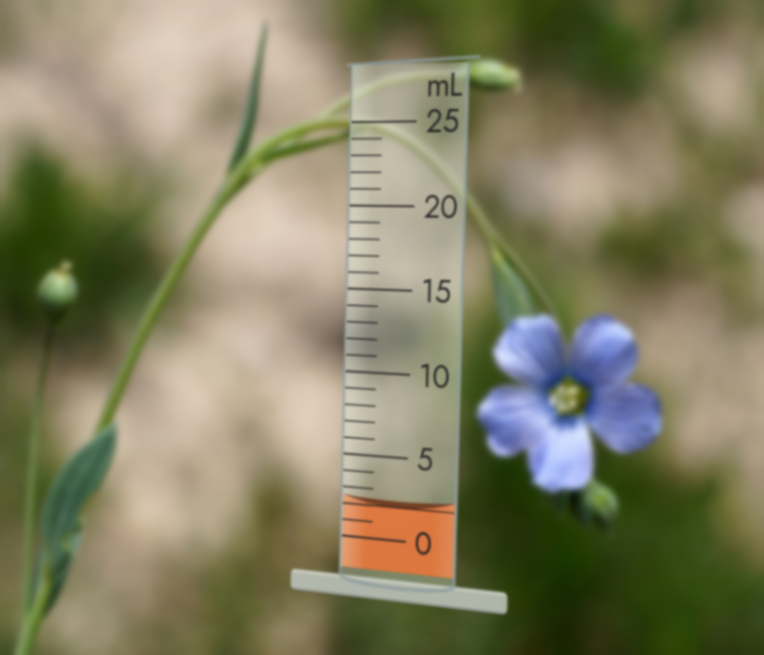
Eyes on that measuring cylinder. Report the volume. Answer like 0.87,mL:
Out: 2,mL
